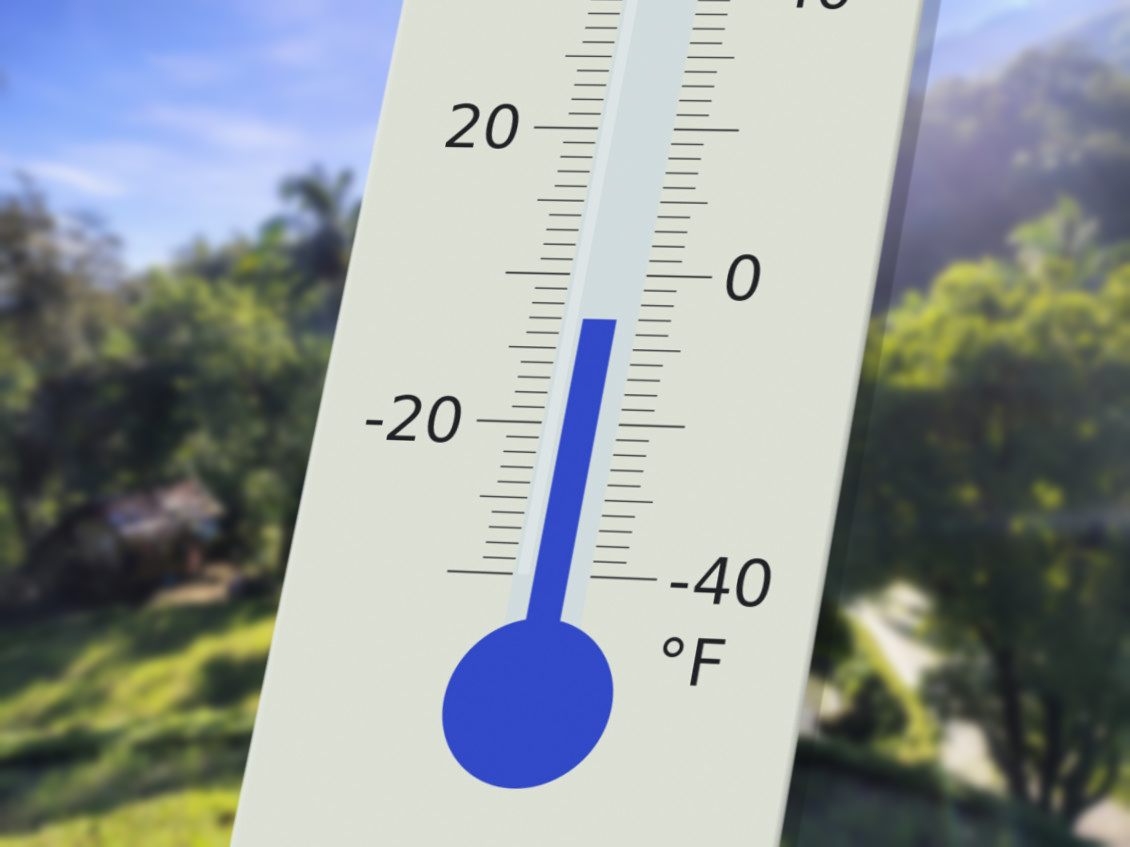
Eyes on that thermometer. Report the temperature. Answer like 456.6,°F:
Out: -6,°F
